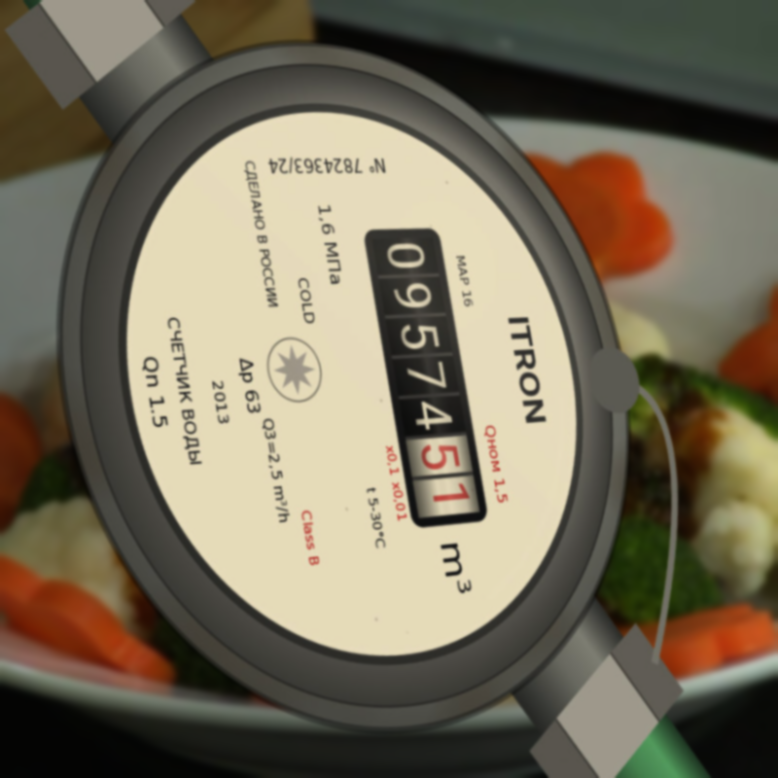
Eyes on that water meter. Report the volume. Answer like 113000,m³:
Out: 9574.51,m³
